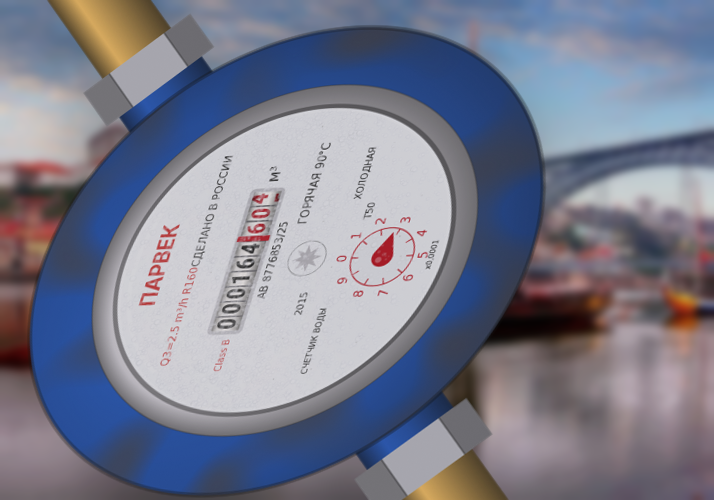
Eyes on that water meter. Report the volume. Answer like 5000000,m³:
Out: 164.6042,m³
